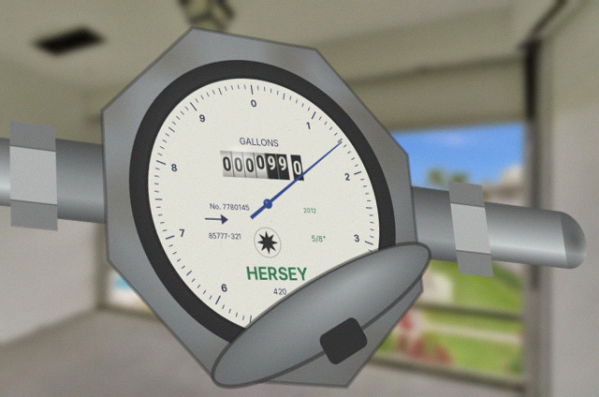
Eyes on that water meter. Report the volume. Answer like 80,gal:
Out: 991.5,gal
